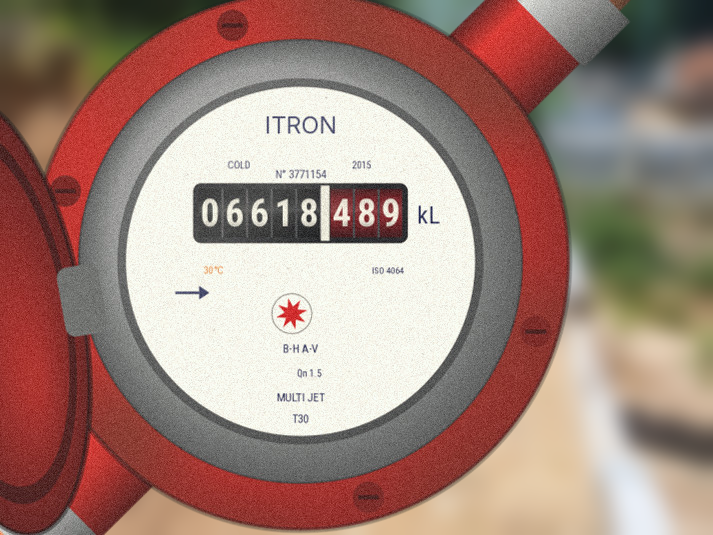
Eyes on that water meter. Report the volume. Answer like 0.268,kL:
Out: 6618.489,kL
